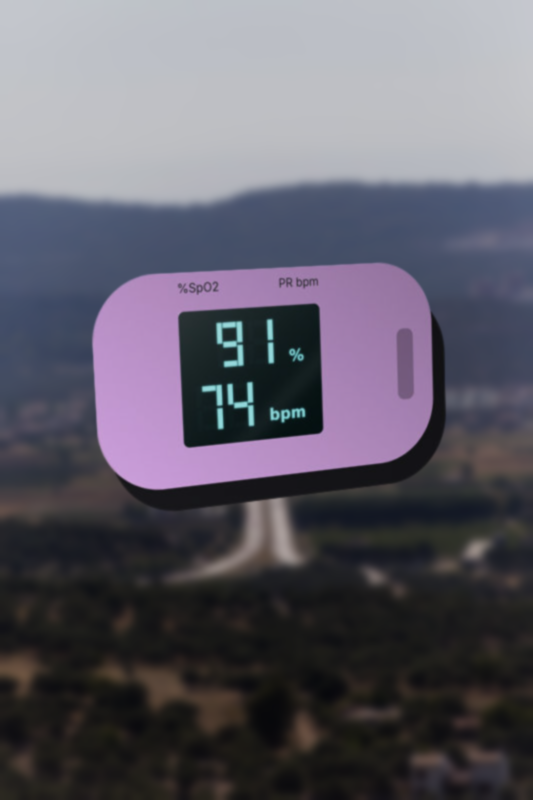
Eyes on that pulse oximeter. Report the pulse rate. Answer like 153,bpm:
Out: 74,bpm
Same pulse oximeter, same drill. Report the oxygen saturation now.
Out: 91,%
